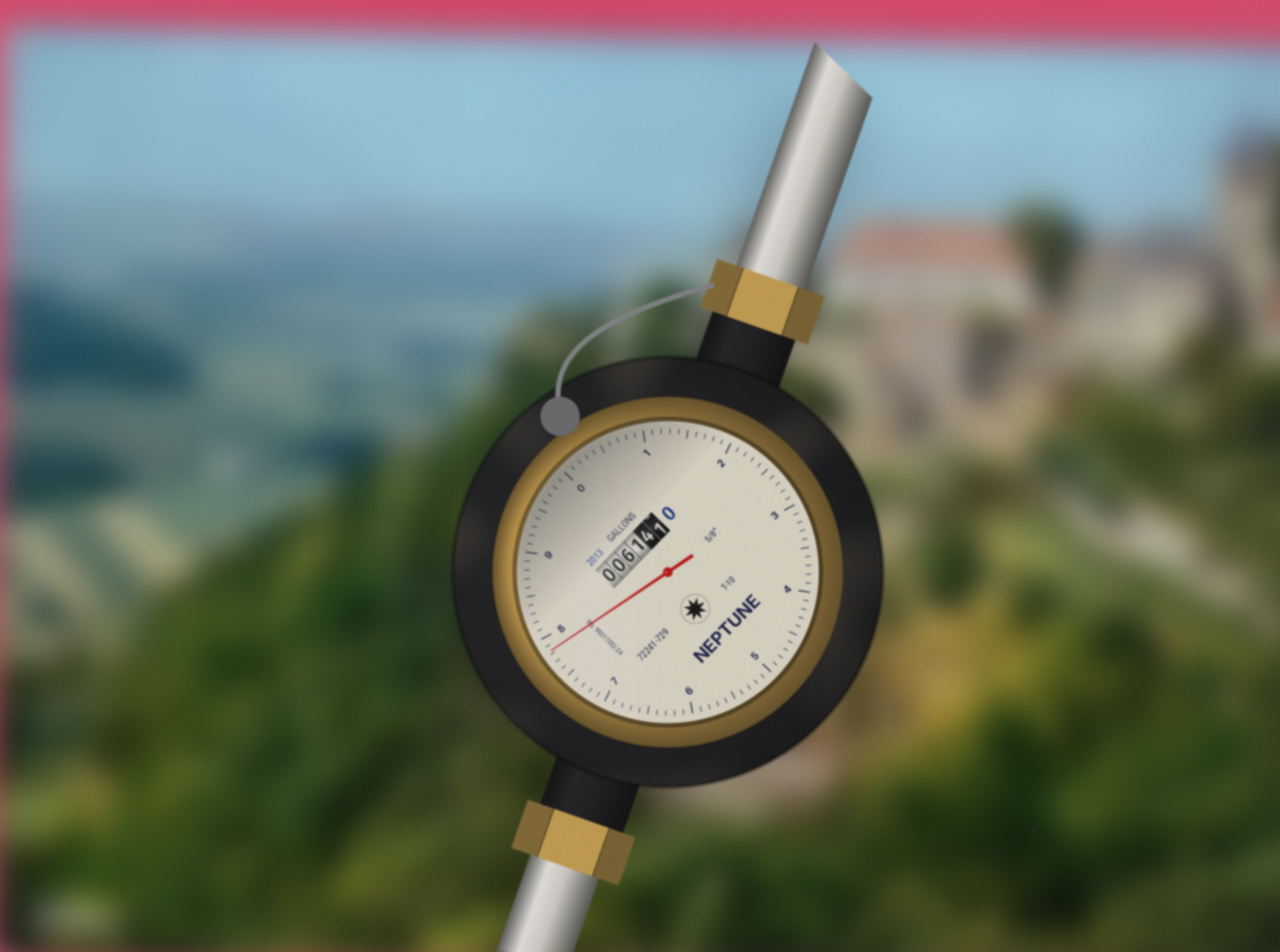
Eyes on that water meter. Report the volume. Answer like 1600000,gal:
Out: 61407.8,gal
